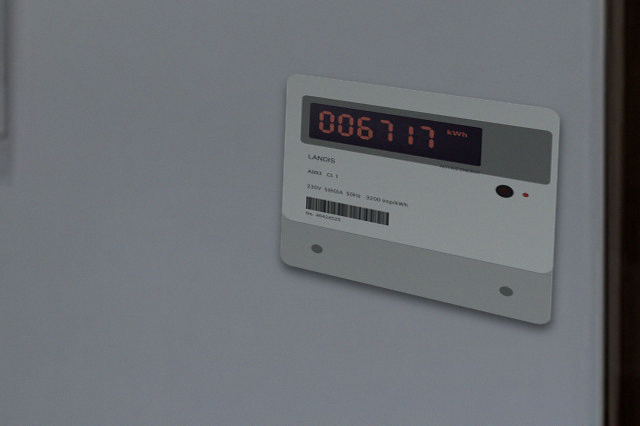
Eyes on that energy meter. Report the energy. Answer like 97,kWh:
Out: 6717,kWh
